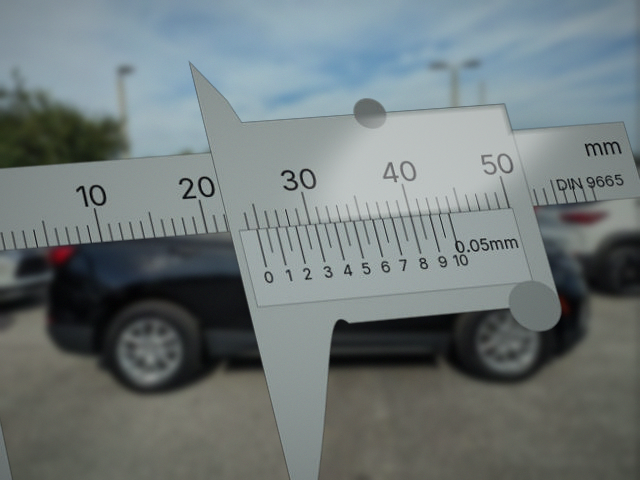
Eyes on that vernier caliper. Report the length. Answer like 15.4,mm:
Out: 24.8,mm
